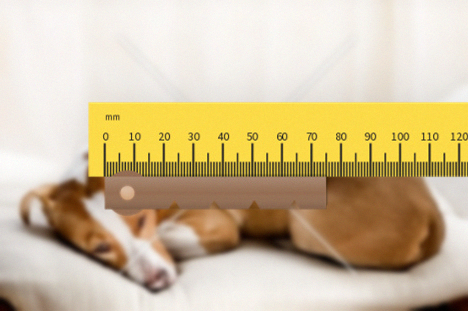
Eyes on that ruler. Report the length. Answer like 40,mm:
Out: 75,mm
